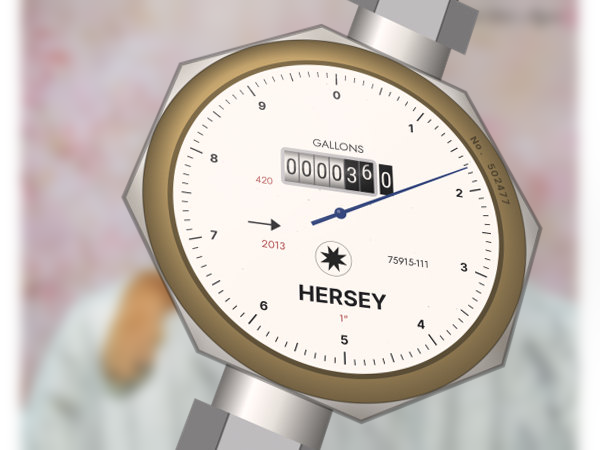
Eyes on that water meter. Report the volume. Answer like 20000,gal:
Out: 361.7,gal
